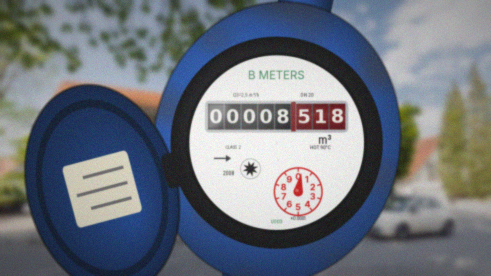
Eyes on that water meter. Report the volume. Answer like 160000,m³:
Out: 8.5180,m³
